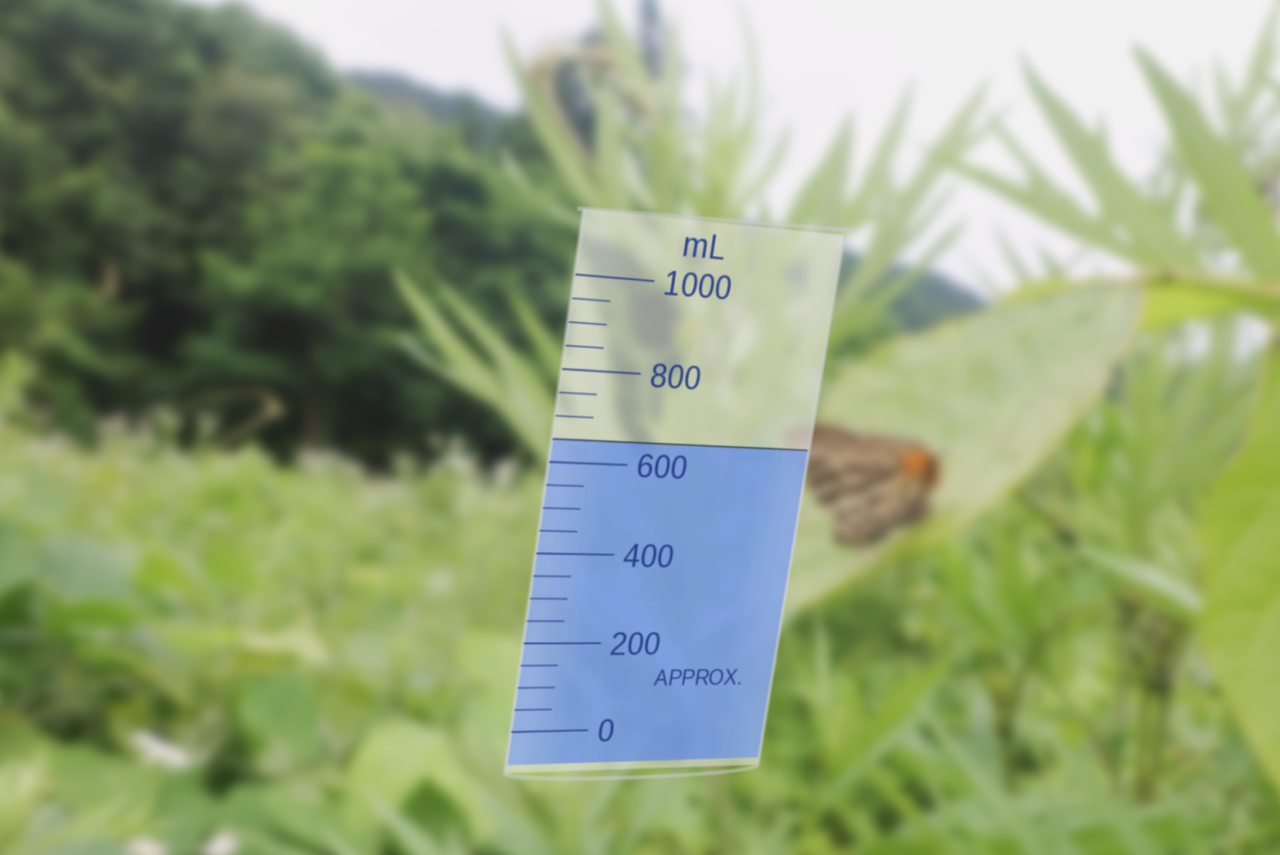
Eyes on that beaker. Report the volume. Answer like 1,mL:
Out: 650,mL
